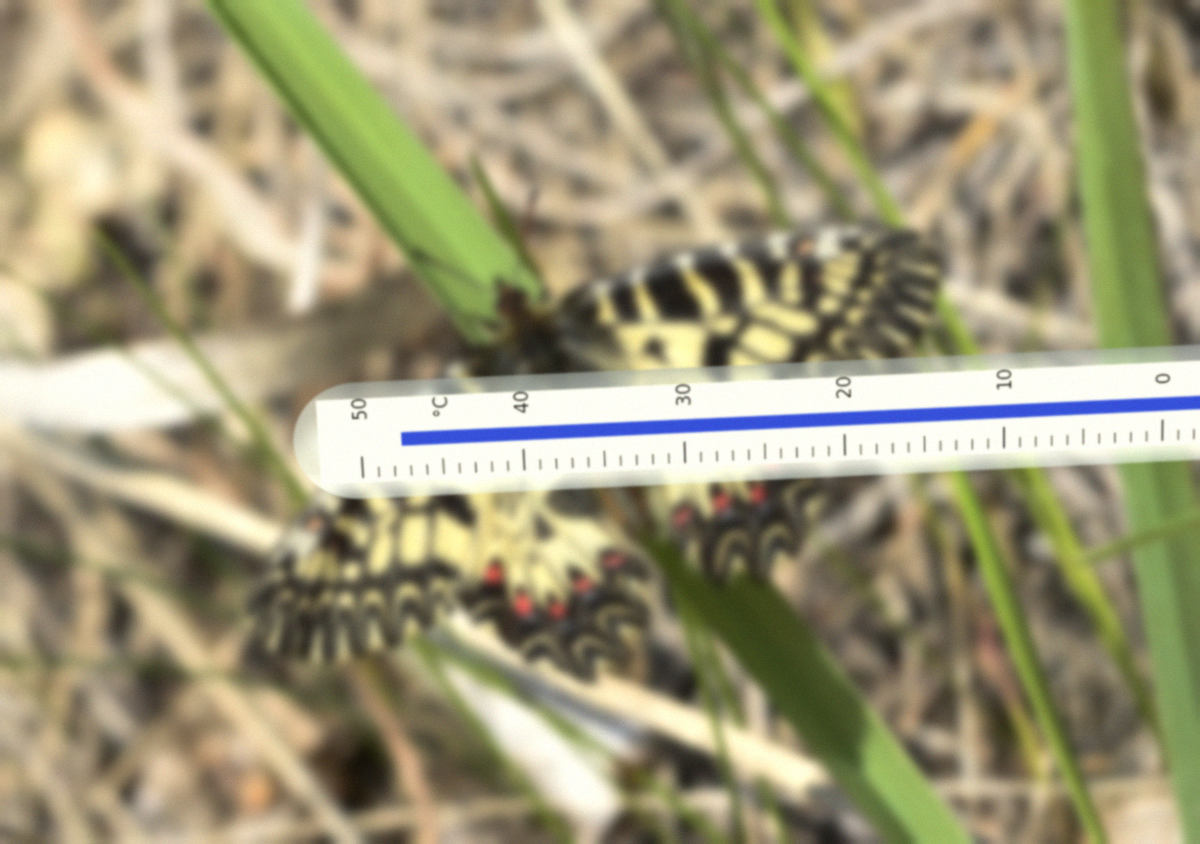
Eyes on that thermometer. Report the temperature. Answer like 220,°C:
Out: 47.5,°C
